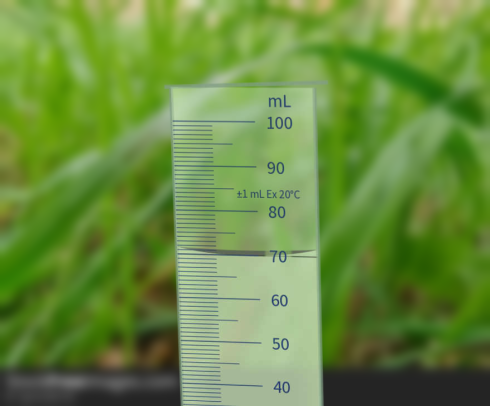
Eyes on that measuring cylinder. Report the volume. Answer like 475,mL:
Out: 70,mL
